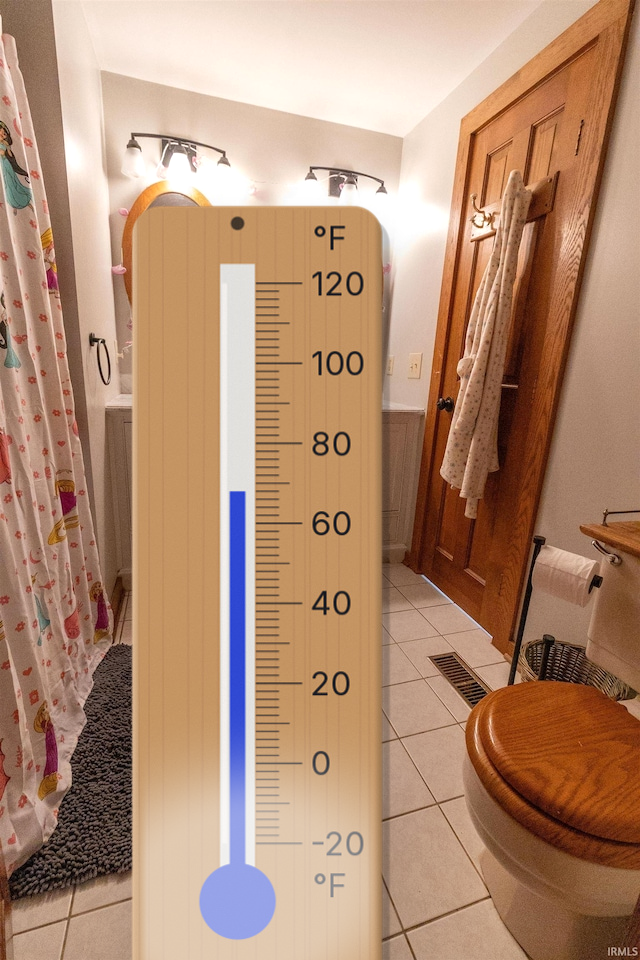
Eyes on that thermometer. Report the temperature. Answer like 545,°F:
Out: 68,°F
